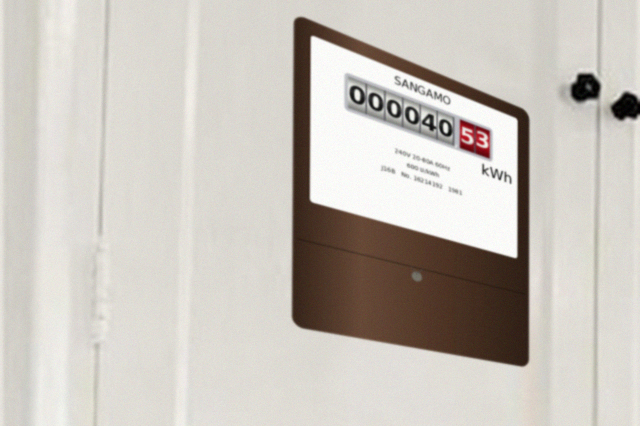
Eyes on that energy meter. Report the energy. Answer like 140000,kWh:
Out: 40.53,kWh
